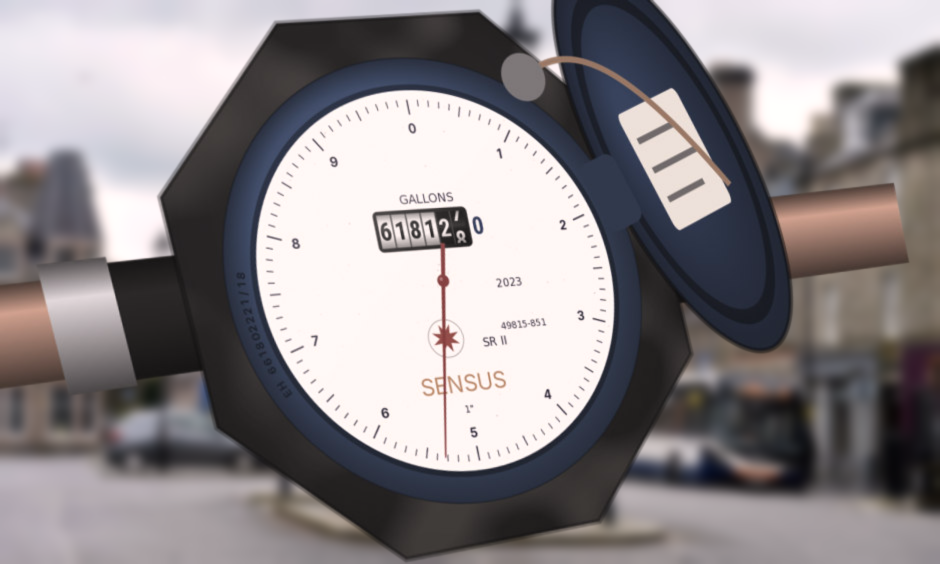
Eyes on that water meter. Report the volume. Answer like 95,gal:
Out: 6181275.3,gal
